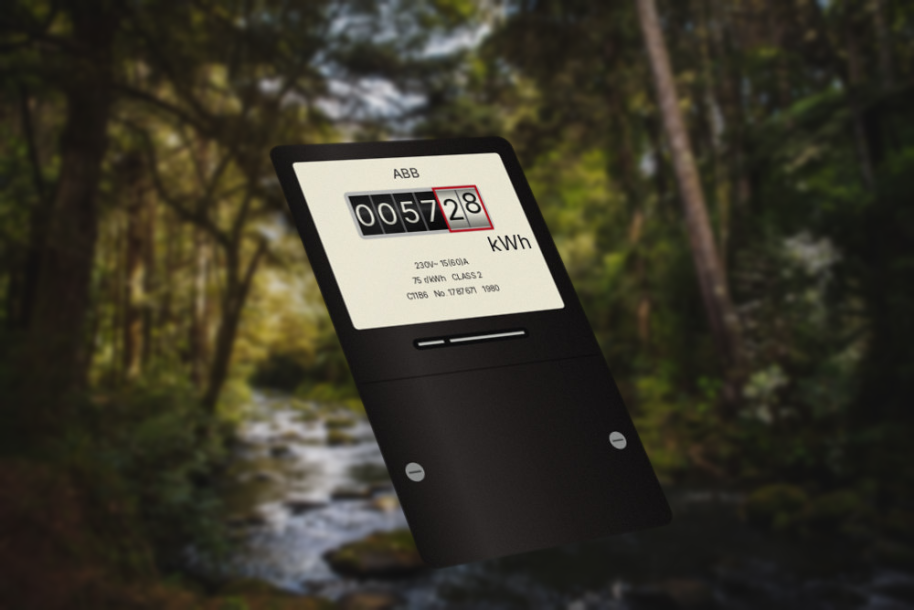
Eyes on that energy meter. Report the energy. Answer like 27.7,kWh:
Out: 57.28,kWh
